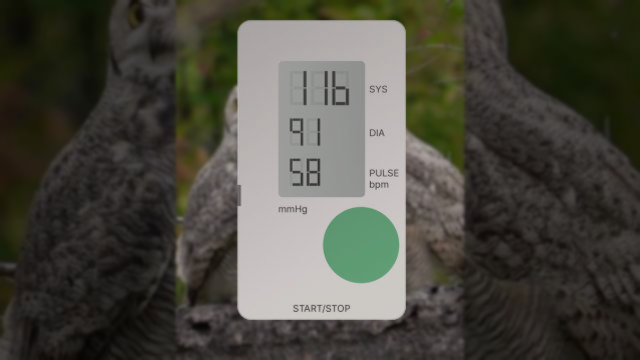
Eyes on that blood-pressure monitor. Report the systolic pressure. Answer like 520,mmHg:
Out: 116,mmHg
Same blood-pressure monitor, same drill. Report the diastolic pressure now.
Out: 91,mmHg
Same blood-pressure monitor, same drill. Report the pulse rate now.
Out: 58,bpm
